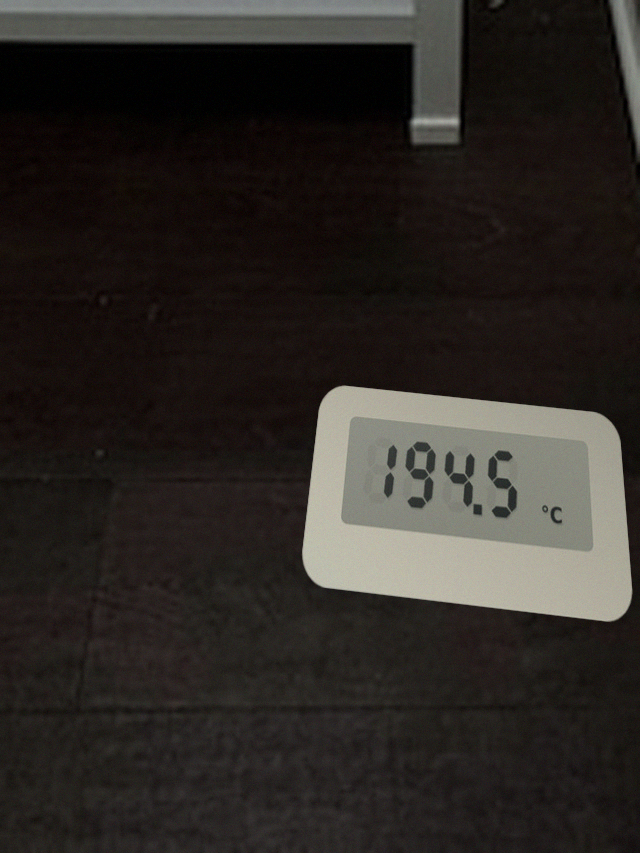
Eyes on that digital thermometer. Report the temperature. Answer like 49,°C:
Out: 194.5,°C
